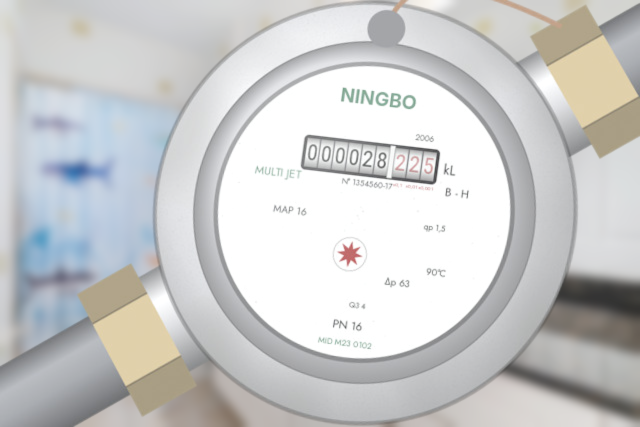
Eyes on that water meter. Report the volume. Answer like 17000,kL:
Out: 28.225,kL
